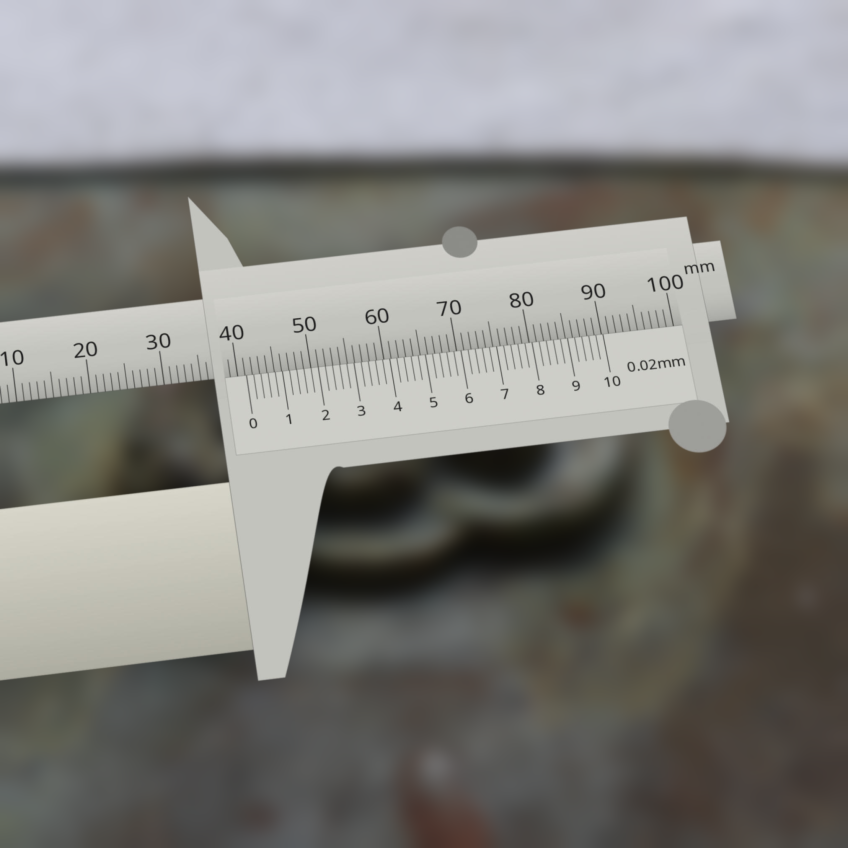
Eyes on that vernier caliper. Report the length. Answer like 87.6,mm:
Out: 41.2,mm
